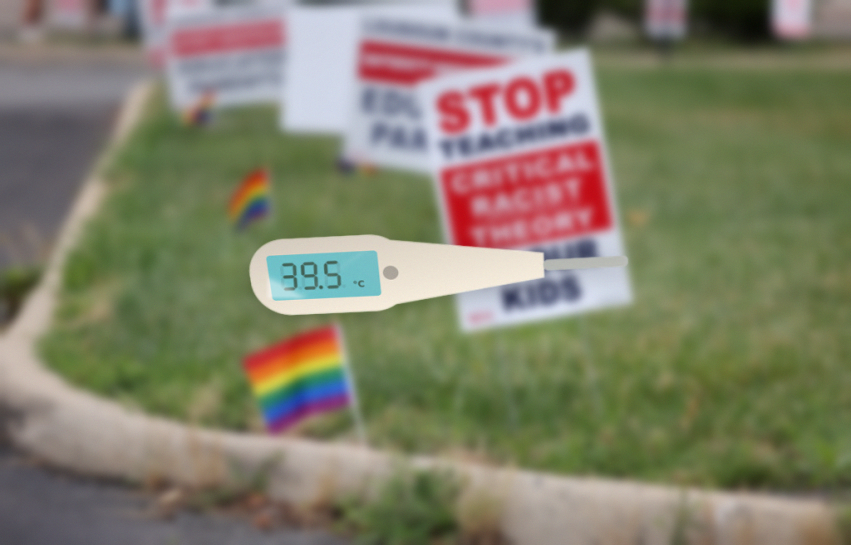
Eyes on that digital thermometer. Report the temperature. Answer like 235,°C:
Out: 39.5,°C
